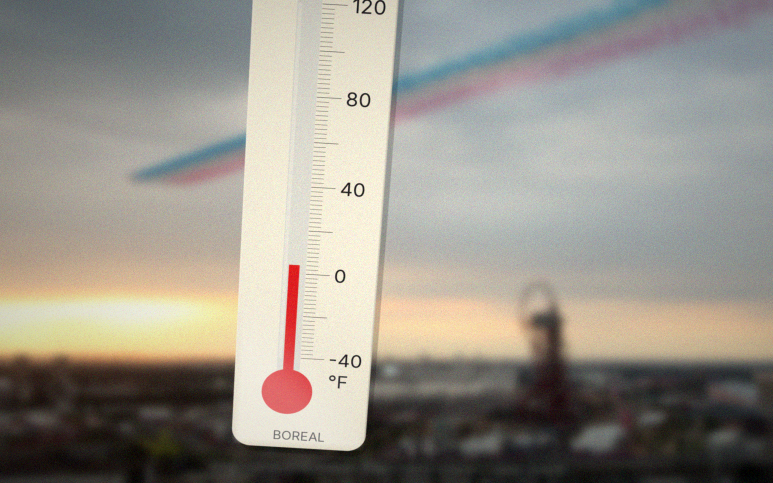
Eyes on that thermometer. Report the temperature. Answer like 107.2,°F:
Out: 4,°F
